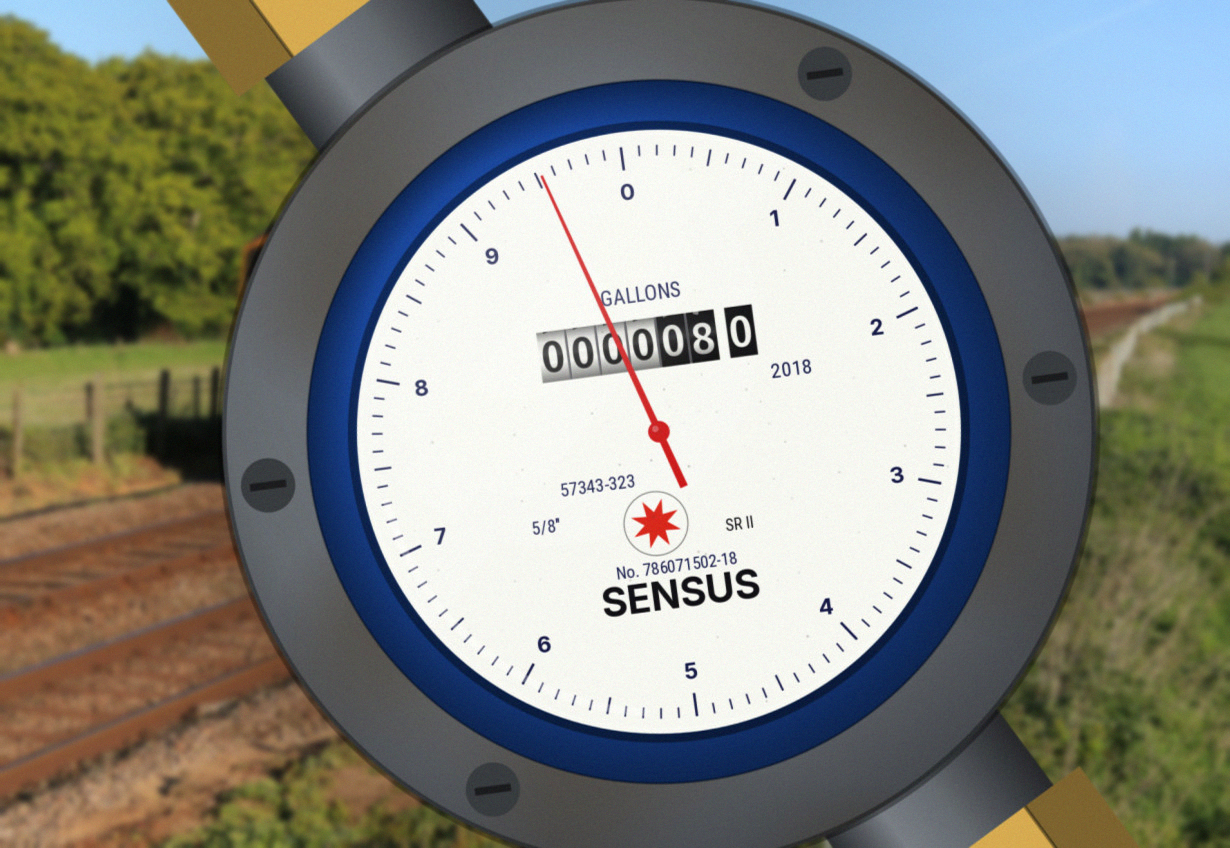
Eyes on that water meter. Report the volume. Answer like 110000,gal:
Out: 79.5,gal
